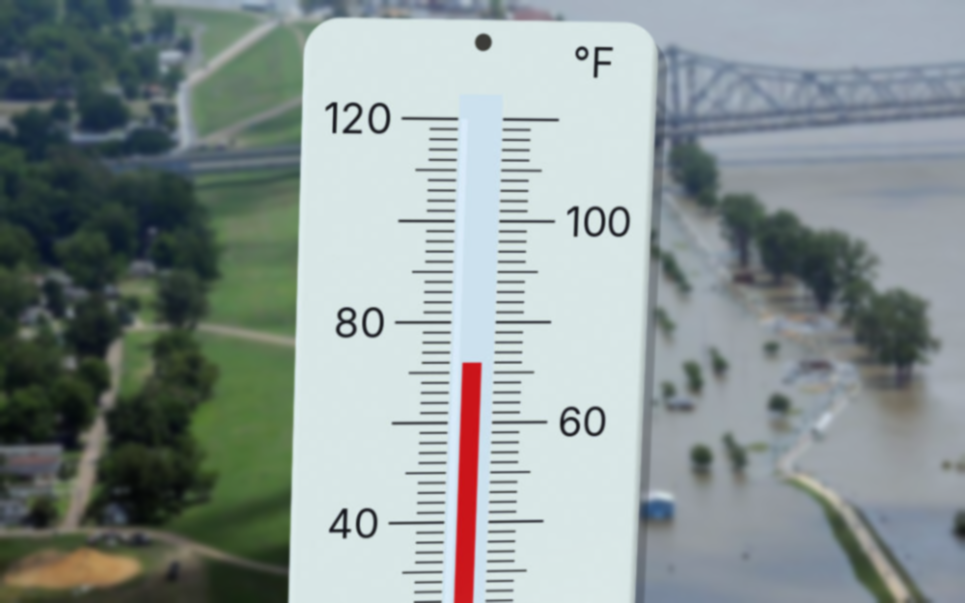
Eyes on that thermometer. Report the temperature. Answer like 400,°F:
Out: 72,°F
